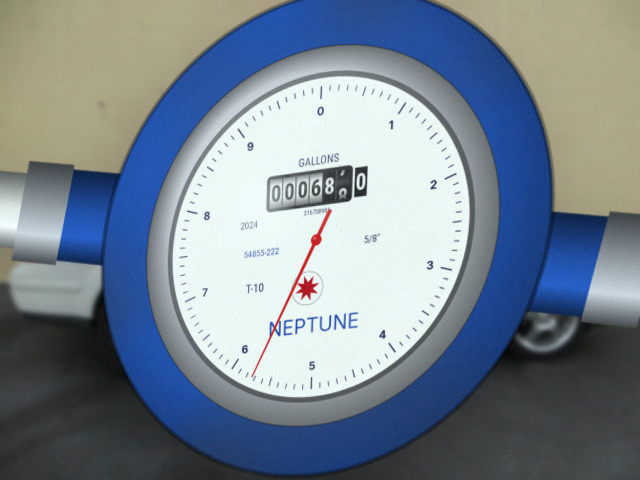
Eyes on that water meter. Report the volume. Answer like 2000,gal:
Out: 6875.7,gal
